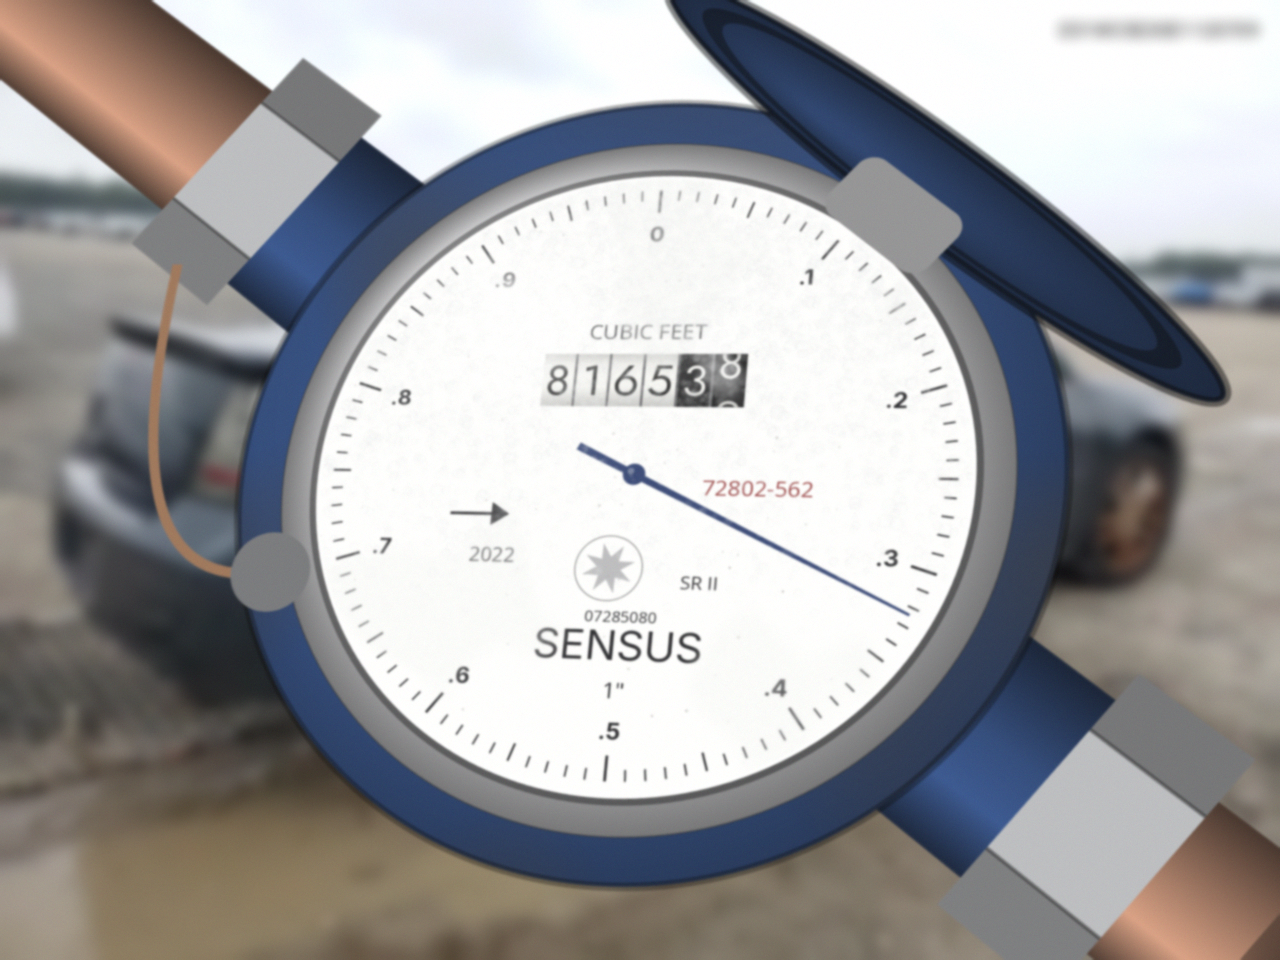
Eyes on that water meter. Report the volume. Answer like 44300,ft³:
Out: 816538.32,ft³
